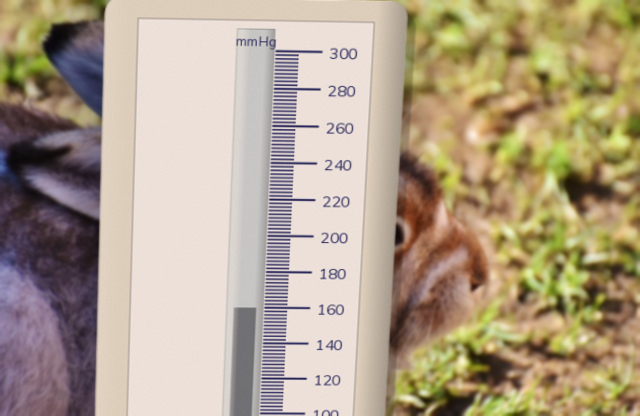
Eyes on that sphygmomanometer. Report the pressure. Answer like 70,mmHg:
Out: 160,mmHg
